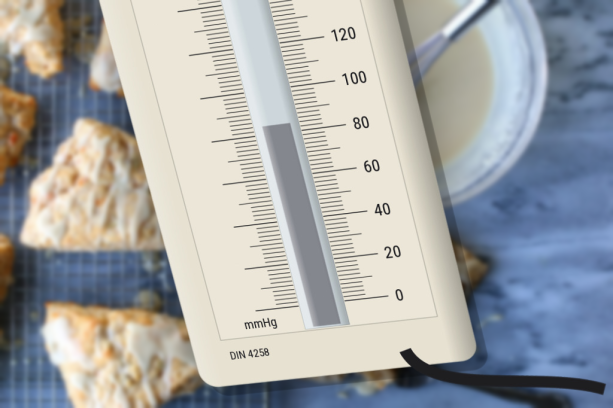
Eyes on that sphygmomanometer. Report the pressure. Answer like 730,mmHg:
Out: 84,mmHg
